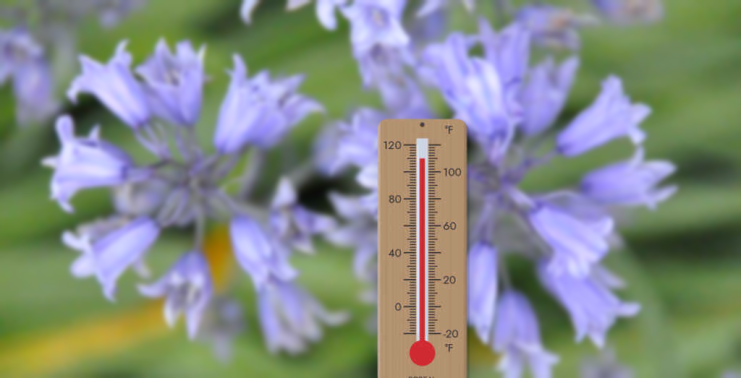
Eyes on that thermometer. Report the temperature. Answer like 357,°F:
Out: 110,°F
